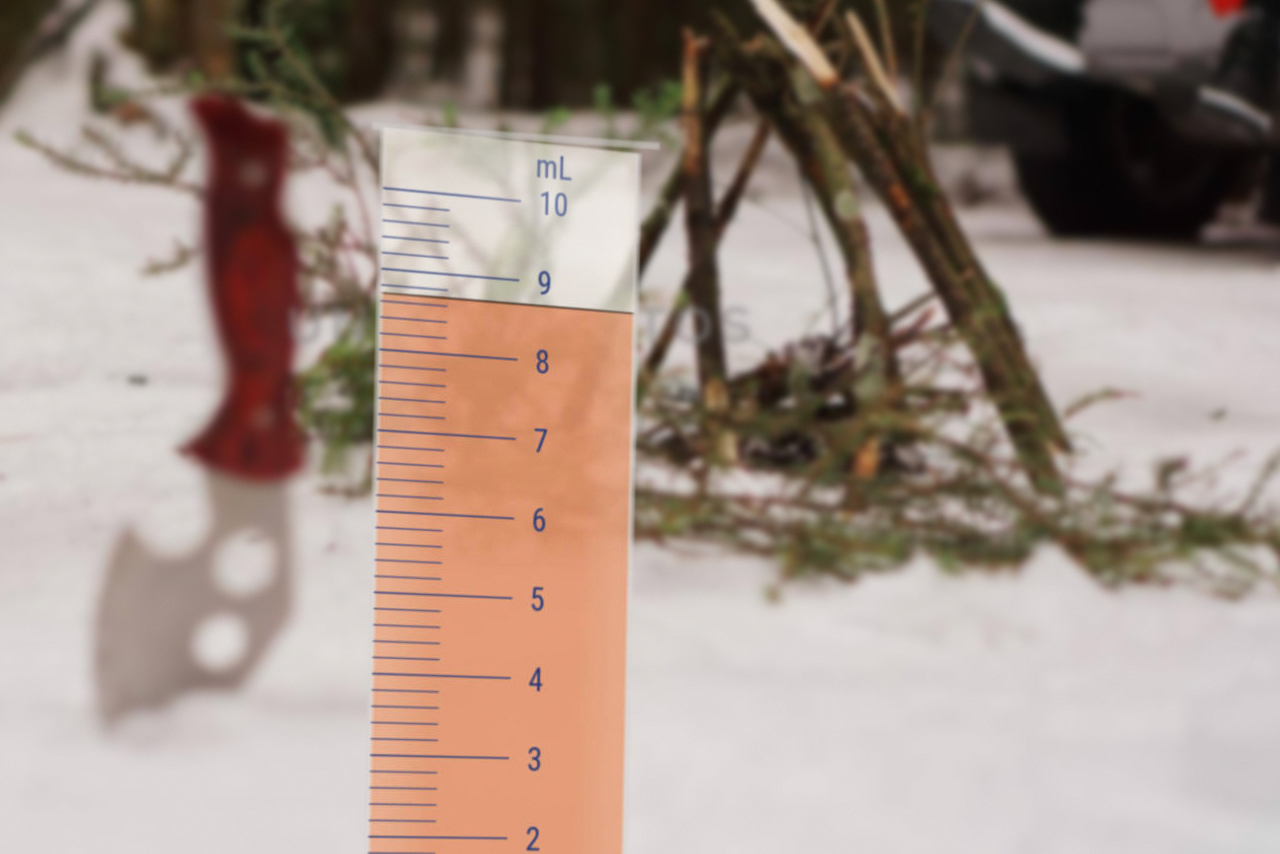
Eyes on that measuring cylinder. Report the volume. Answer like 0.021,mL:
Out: 8.7,mL
